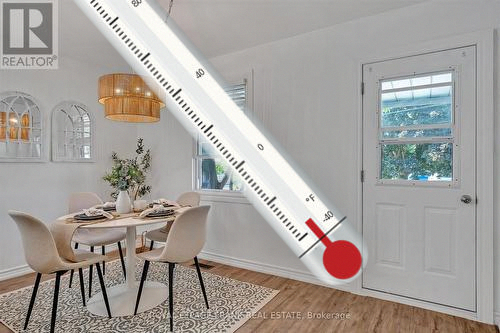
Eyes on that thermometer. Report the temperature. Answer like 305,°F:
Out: -36,°F
